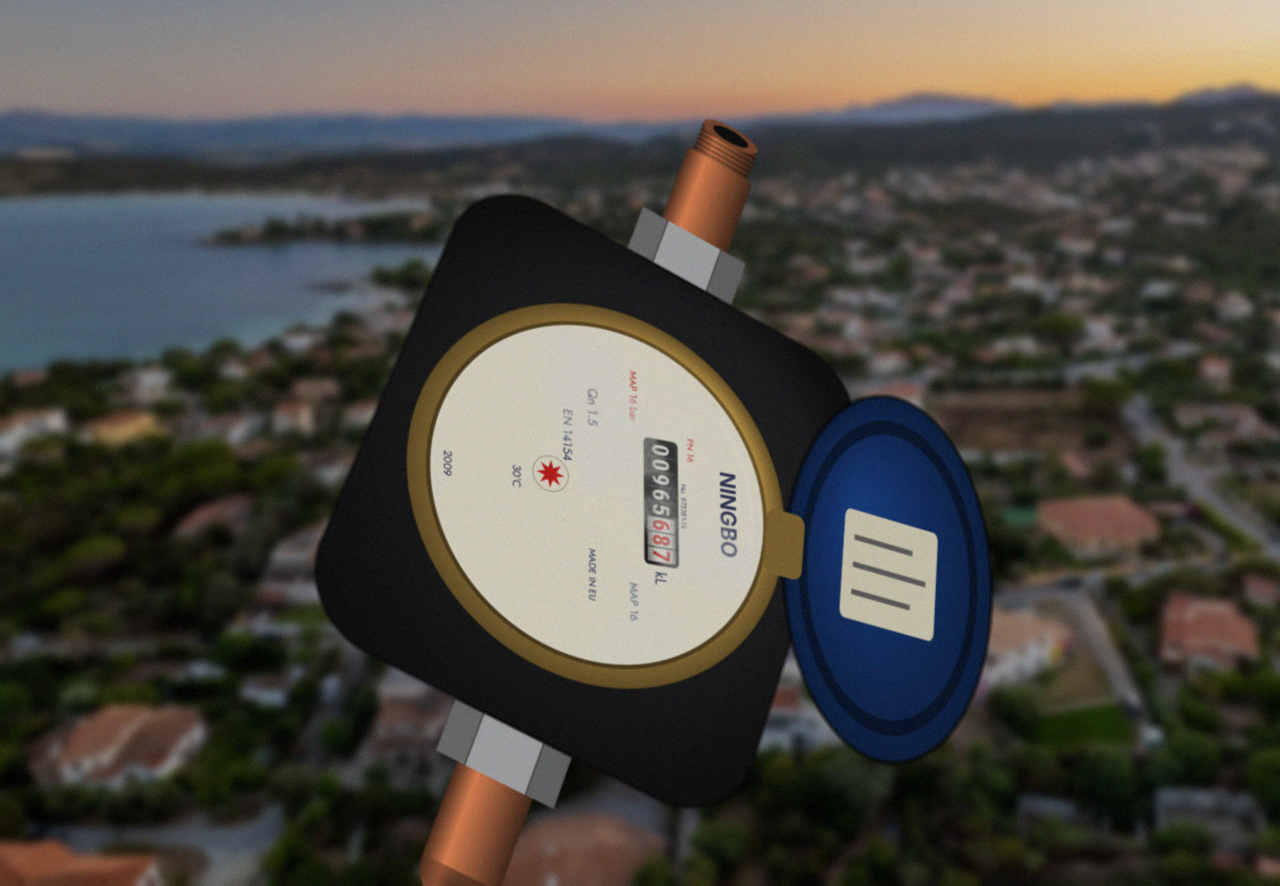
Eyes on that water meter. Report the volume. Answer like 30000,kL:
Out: 965.687,kL
